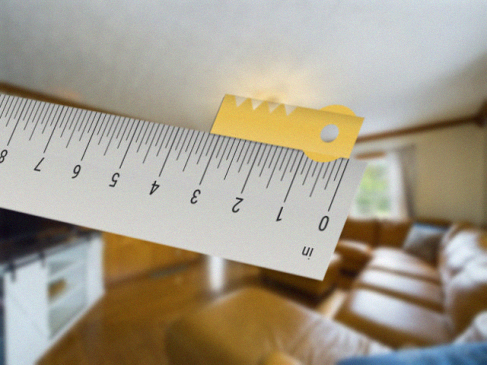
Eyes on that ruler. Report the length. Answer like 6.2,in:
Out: 3.25,in
